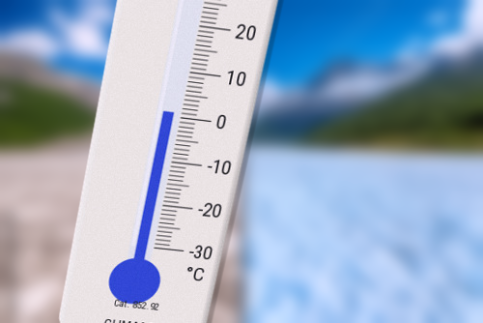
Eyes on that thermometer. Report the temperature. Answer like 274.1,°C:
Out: 1,°C
